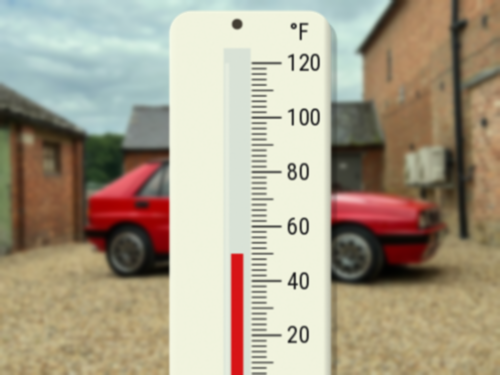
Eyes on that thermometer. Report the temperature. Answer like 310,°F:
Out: 50,°F
